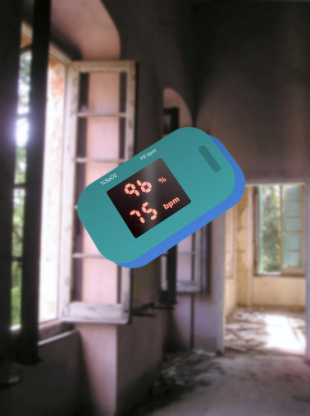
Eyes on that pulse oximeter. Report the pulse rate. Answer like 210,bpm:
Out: 75,bpm
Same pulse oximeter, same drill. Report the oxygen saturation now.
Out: 96,%
